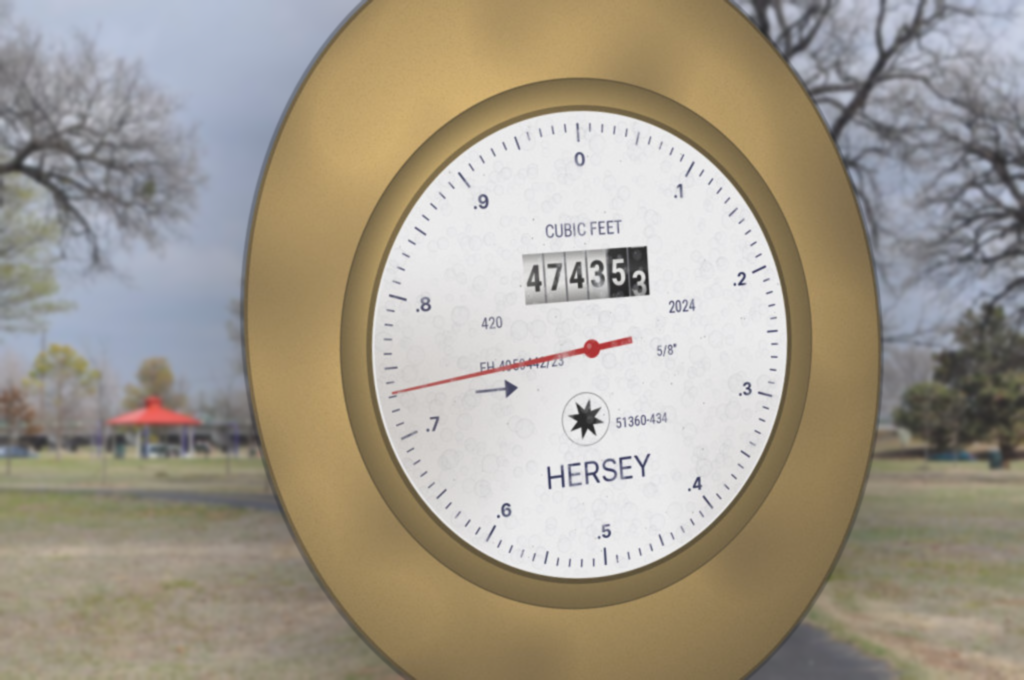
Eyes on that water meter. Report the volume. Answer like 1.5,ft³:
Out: 474352.73,ft³
